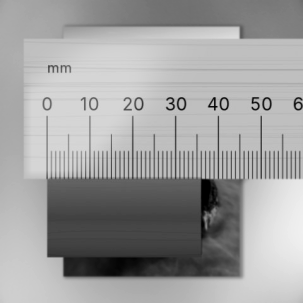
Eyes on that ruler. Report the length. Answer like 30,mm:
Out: 36,mm
